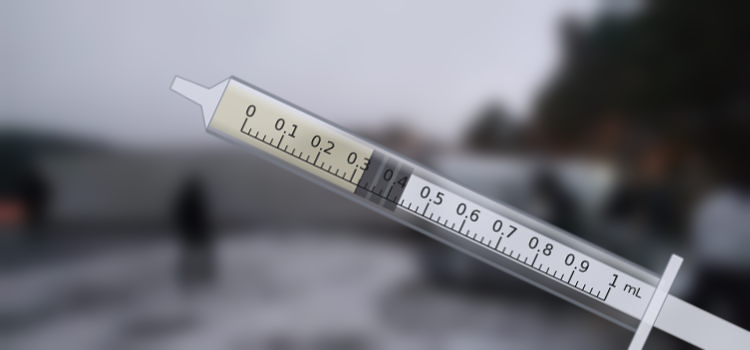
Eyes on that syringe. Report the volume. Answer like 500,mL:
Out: 0.32,mL
